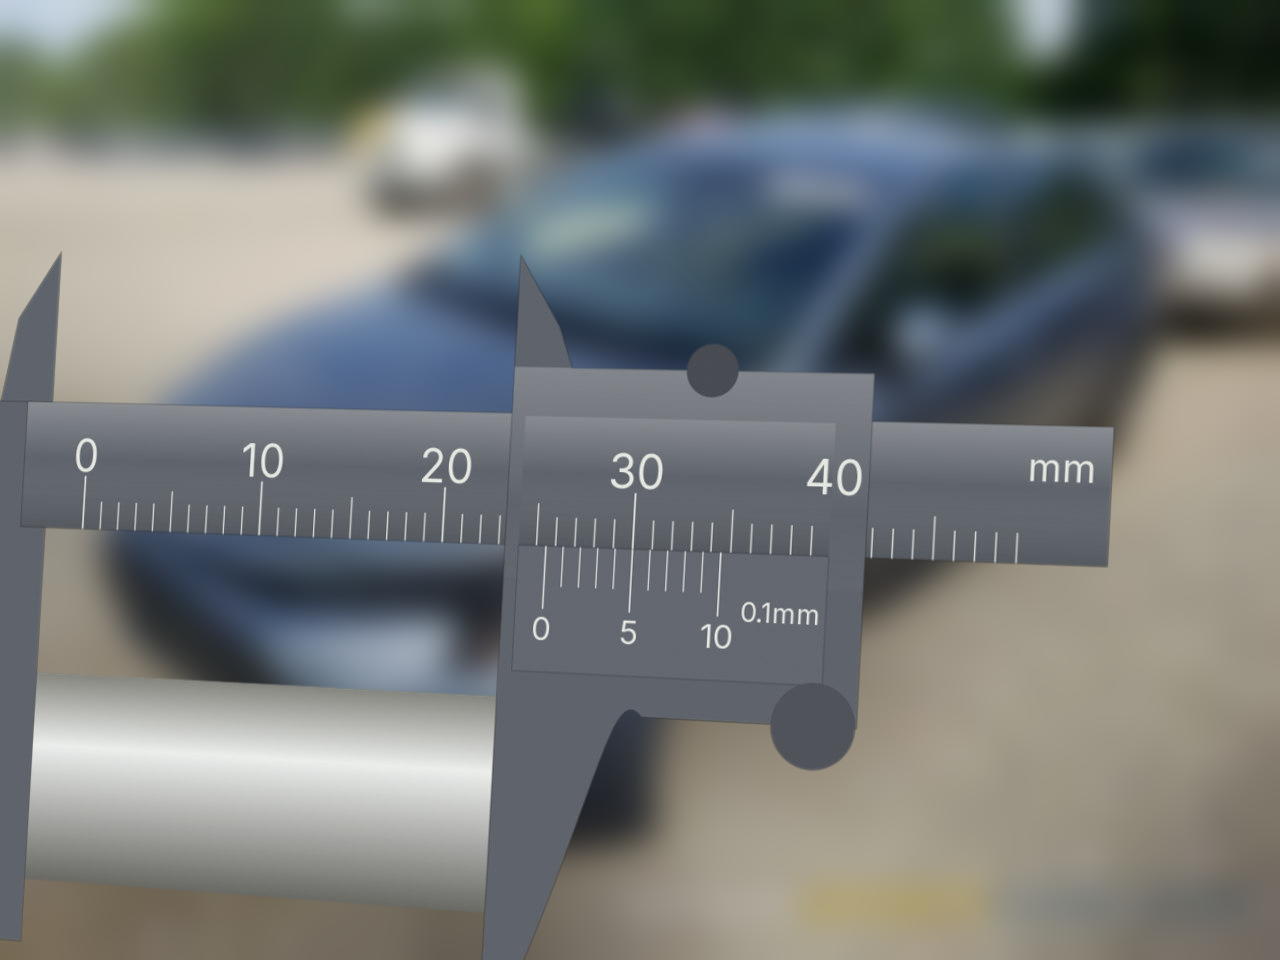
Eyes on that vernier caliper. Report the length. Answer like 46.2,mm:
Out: 25.5,mm
